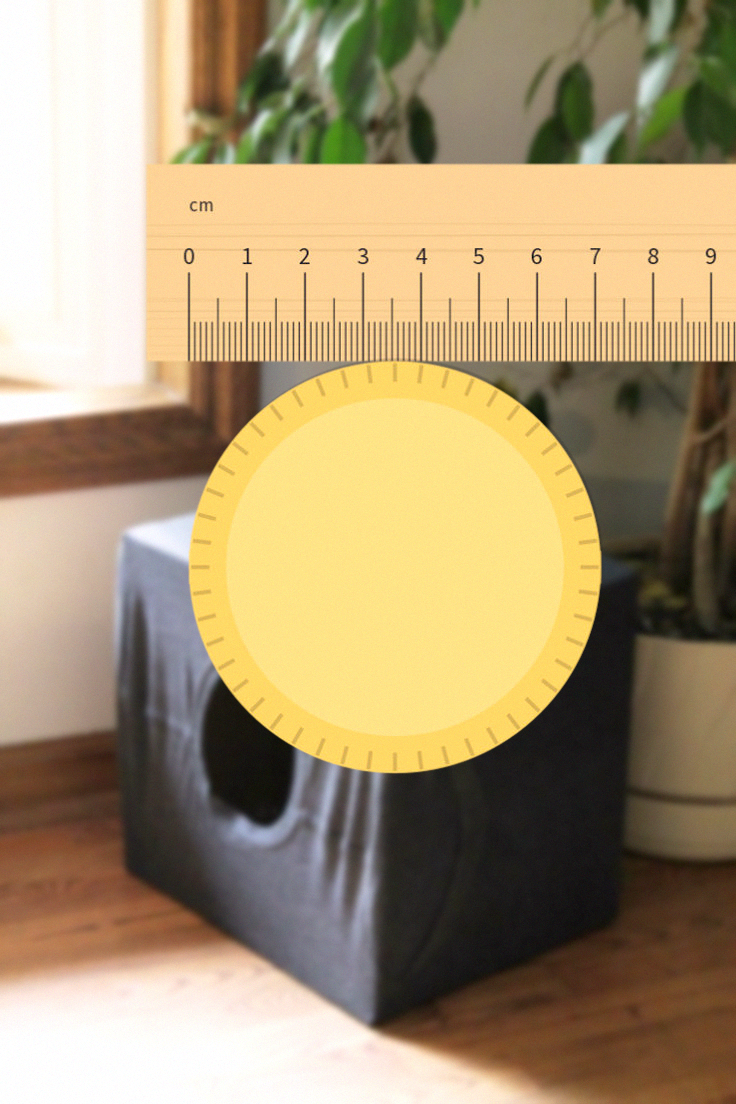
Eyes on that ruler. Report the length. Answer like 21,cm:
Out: 7.1,cm
